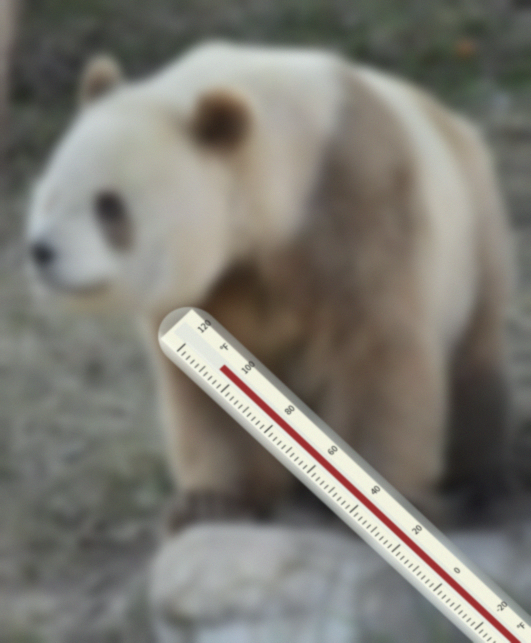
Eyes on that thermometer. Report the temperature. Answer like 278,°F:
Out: 106,°F
